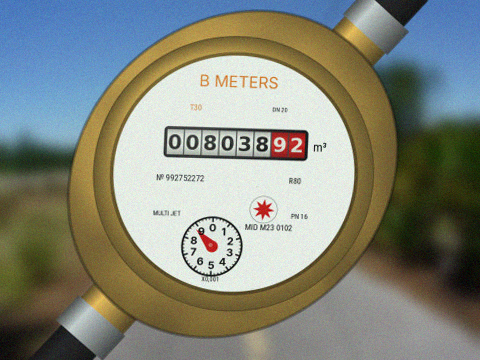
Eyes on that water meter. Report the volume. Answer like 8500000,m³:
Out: 8038.928,m³
